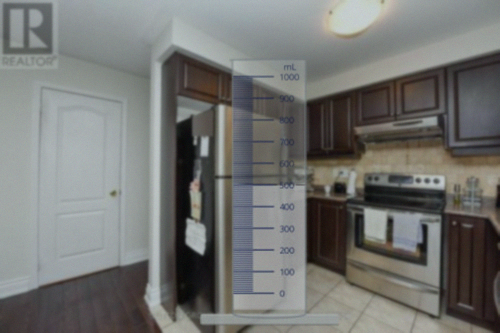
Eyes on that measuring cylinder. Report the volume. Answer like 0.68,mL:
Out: 500,mL
